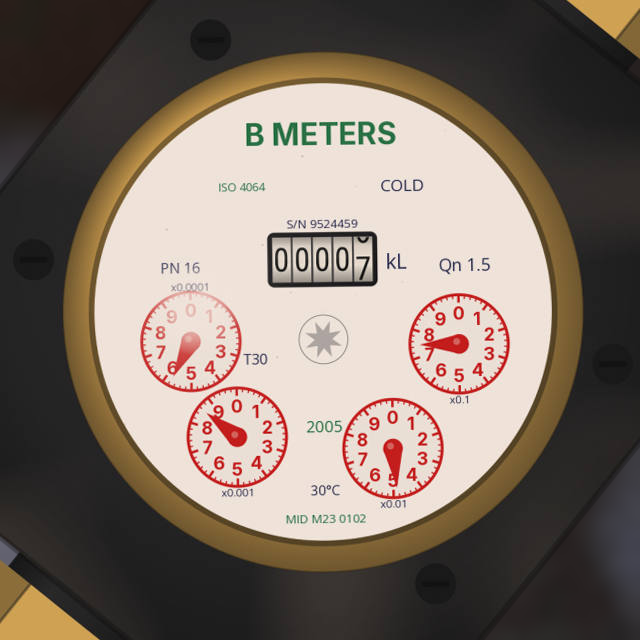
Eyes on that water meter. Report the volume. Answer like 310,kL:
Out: 6.7485,kL
